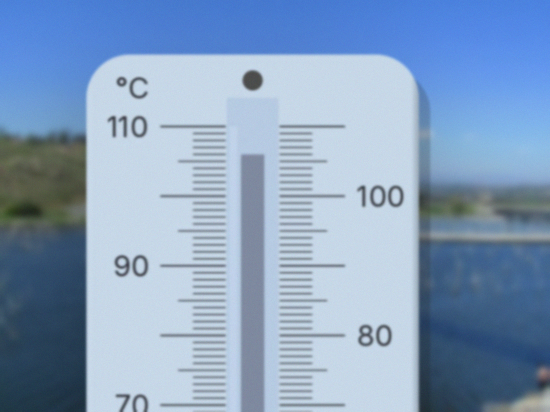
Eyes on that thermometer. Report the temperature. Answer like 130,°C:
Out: 106,°C
